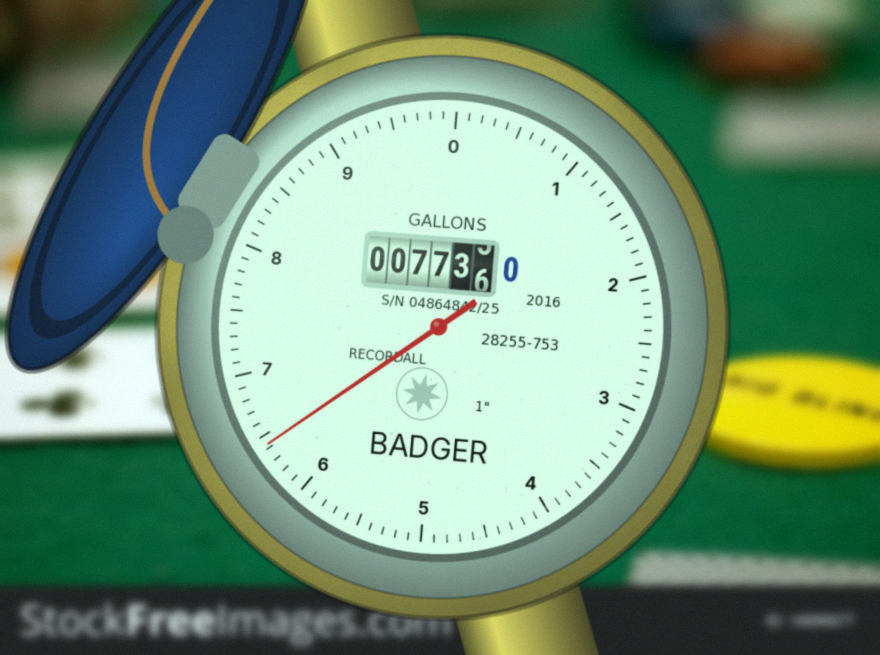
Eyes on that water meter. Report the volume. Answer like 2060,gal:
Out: 77356.4,gal
